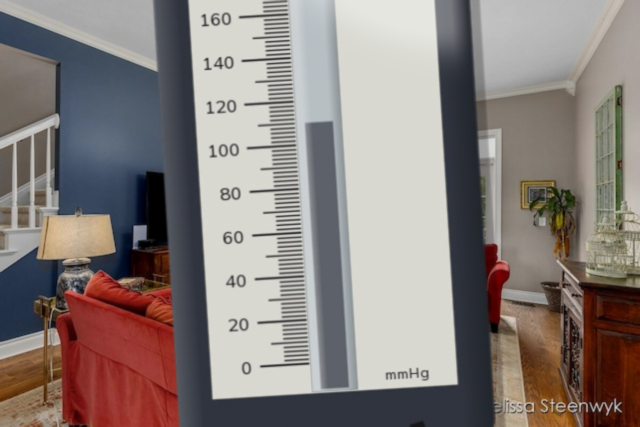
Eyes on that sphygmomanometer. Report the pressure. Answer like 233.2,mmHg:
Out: 110,mmHg
